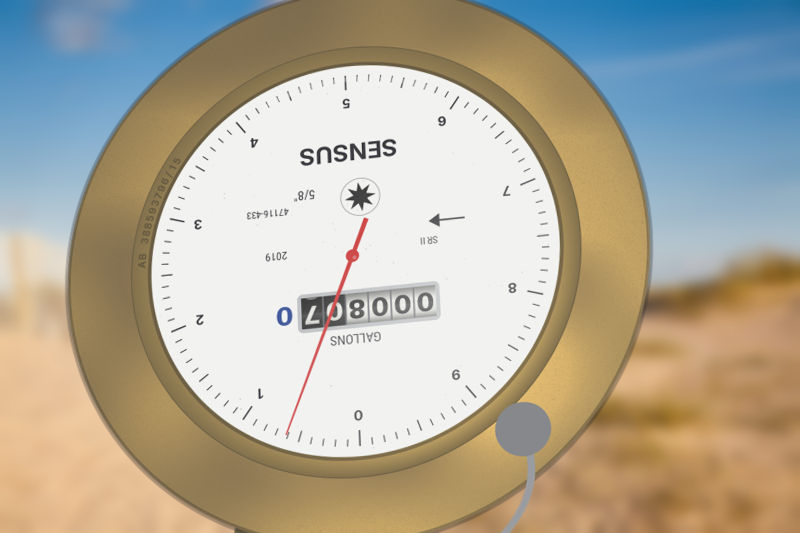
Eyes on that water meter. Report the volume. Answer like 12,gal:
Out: 8070.6,gal
